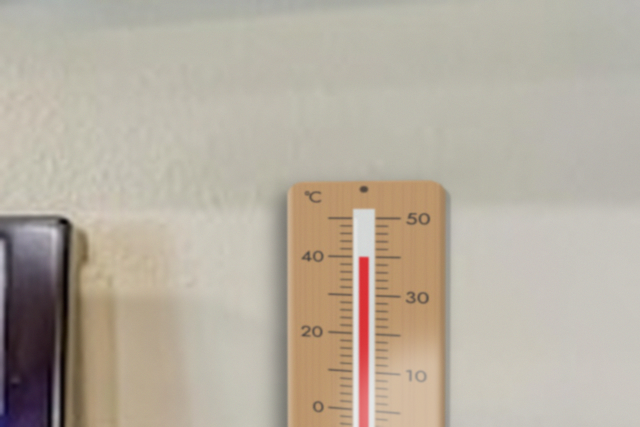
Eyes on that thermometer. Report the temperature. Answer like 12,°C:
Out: 40,°C
